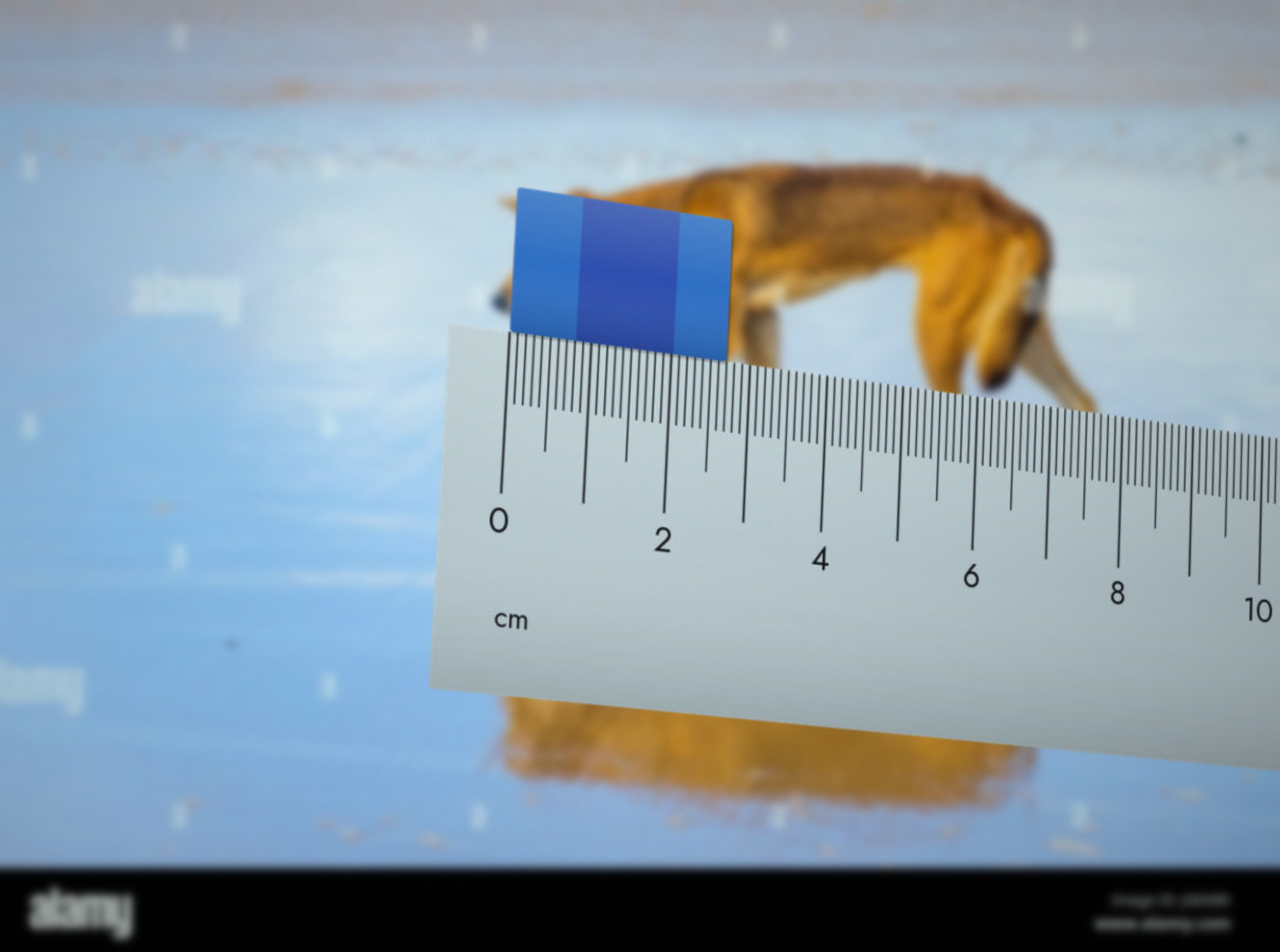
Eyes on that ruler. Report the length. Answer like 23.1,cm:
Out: 2.7,cm
